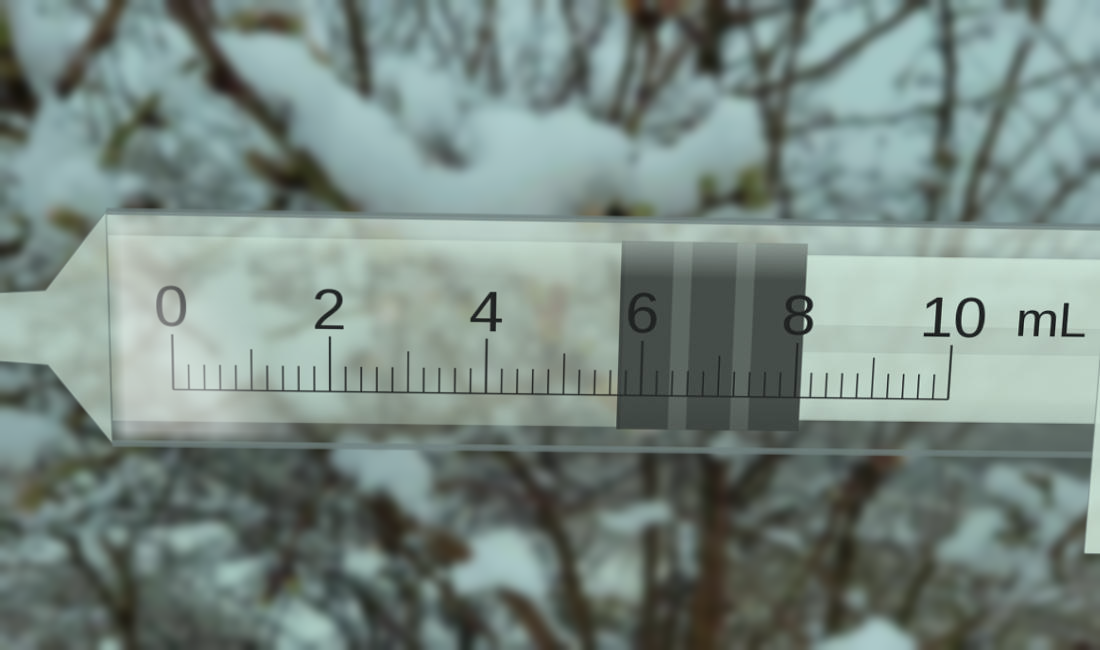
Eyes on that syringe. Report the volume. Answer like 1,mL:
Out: 5.7,mL
